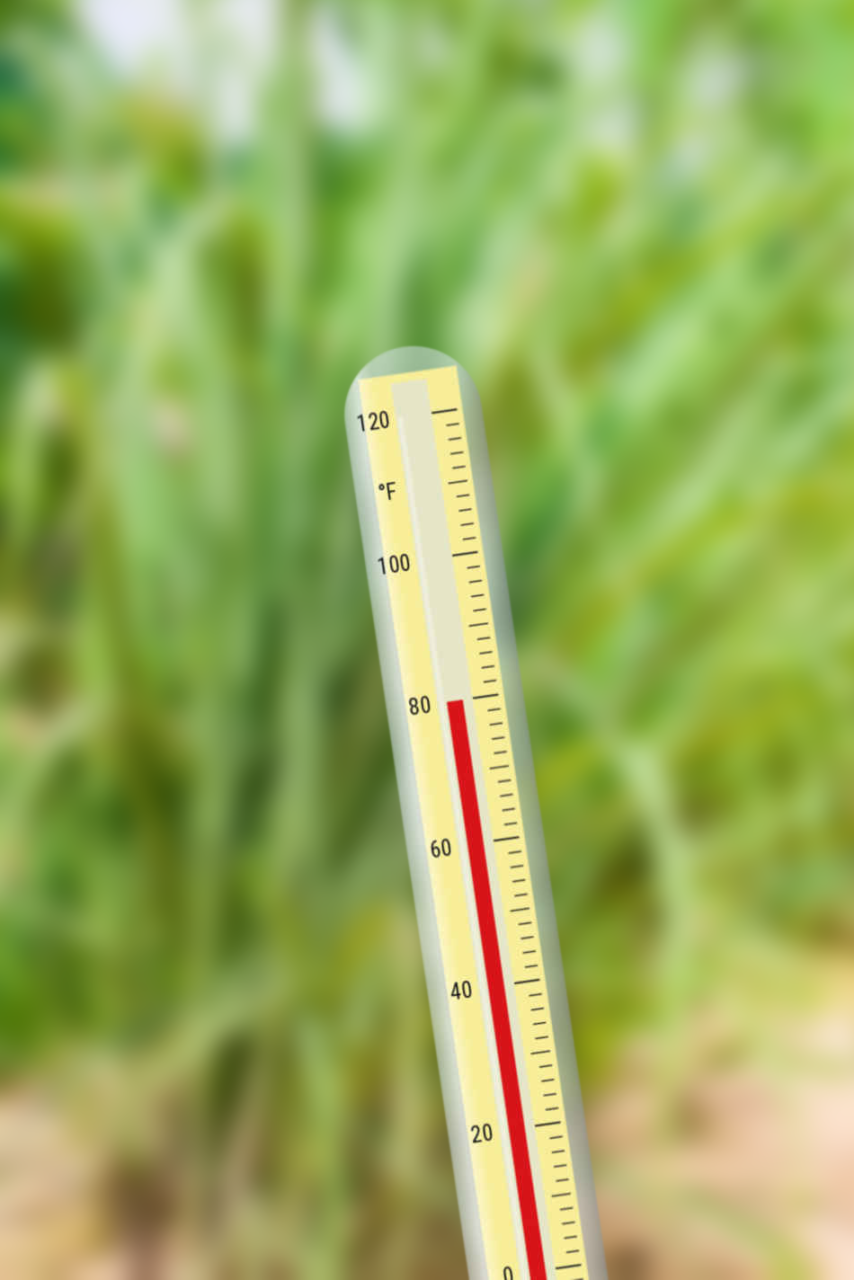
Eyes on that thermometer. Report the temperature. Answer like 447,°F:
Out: 80,°F
